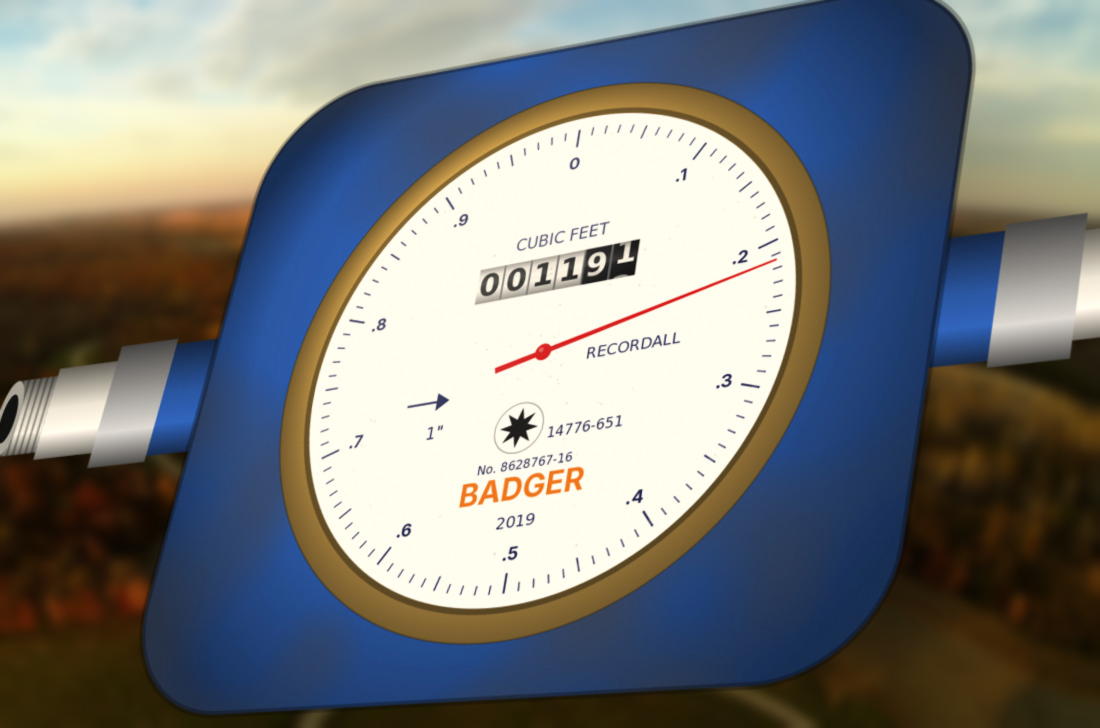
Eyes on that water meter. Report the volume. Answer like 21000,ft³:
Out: 1191.21,ft³
